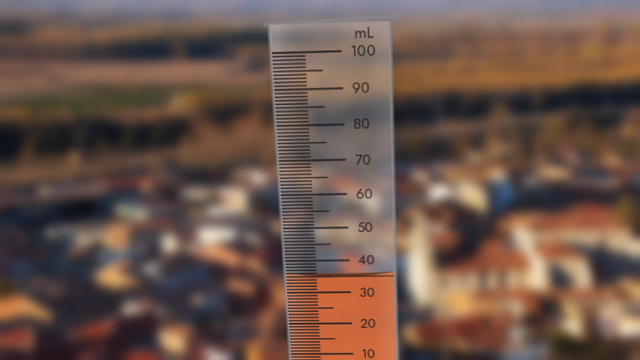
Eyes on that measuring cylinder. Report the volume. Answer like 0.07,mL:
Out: 35,mL
